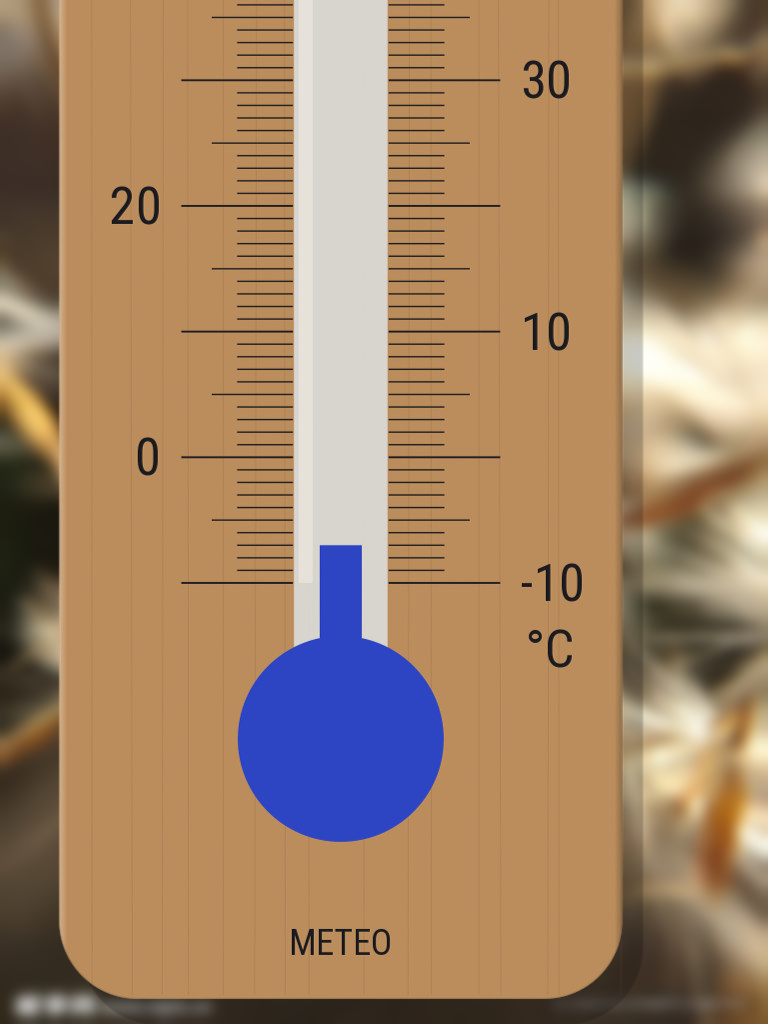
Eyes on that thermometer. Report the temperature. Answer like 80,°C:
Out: -7,°C
